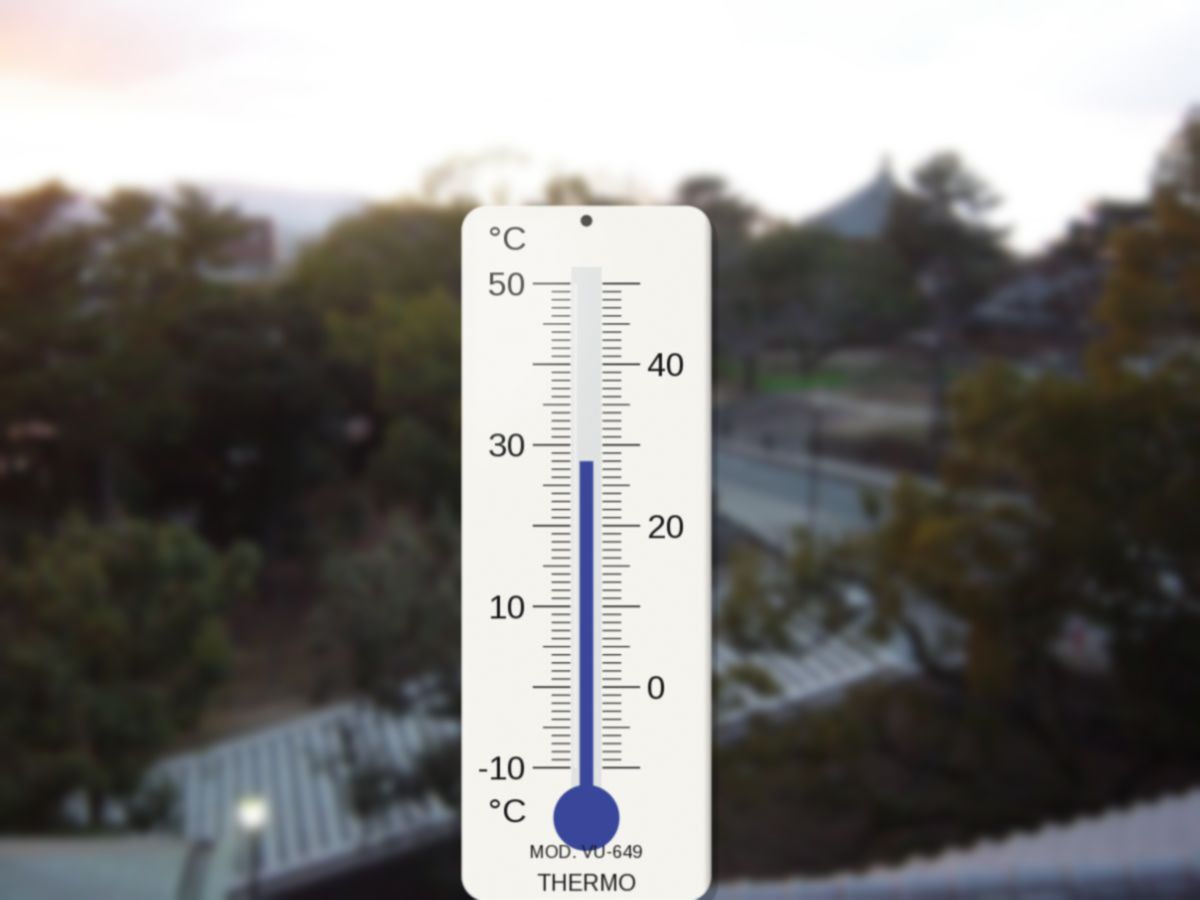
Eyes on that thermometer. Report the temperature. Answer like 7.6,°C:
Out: 28,°C
